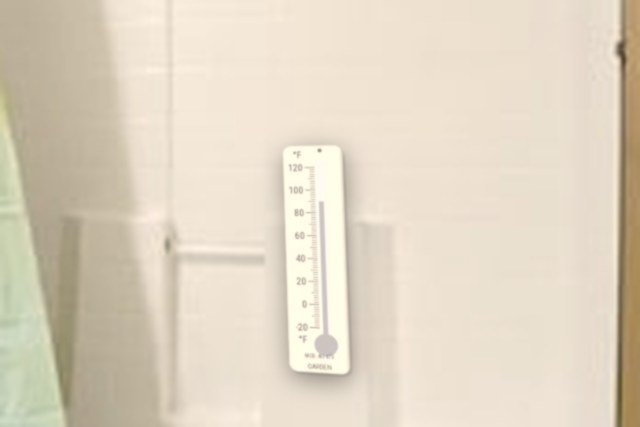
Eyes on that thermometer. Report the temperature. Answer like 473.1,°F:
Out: 90,°F
